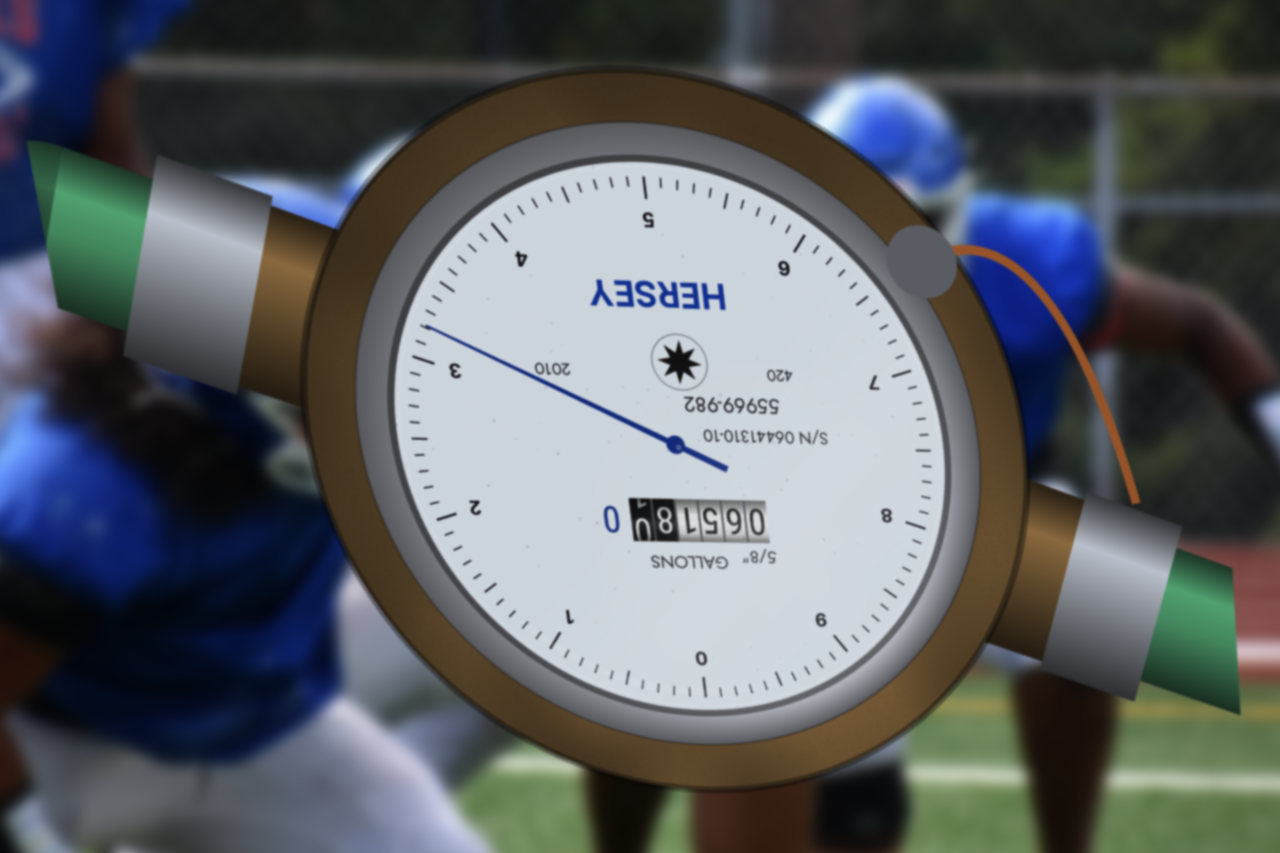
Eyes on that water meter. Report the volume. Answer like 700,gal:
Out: 651803.2,gal
